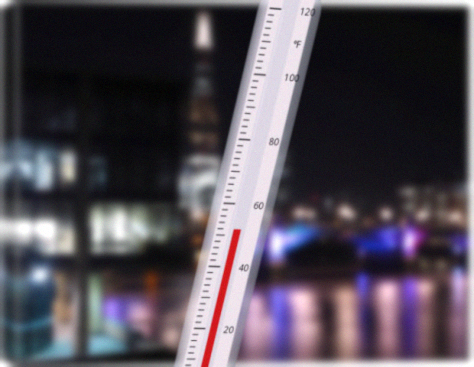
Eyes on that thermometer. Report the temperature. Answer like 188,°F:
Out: 52,°F
